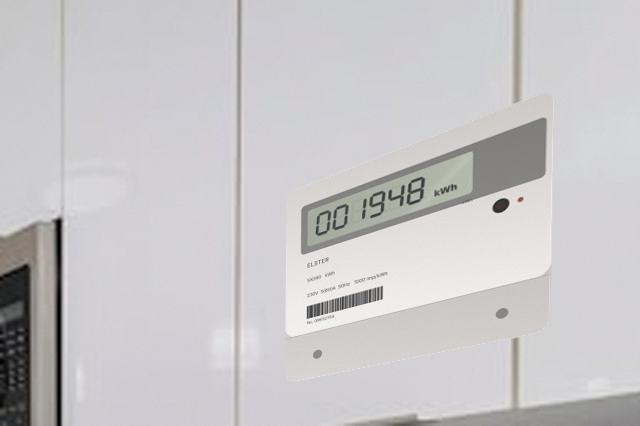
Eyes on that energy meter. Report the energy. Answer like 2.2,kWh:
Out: 1948,kWh
